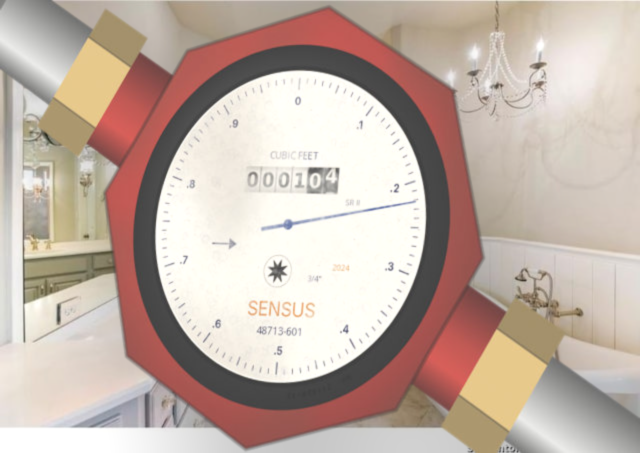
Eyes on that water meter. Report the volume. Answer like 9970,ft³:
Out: 104.22,ft³
